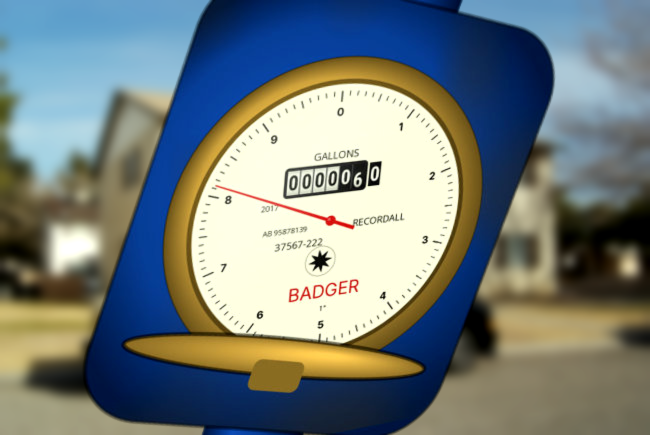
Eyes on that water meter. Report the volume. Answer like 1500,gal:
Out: 58.1,gal
